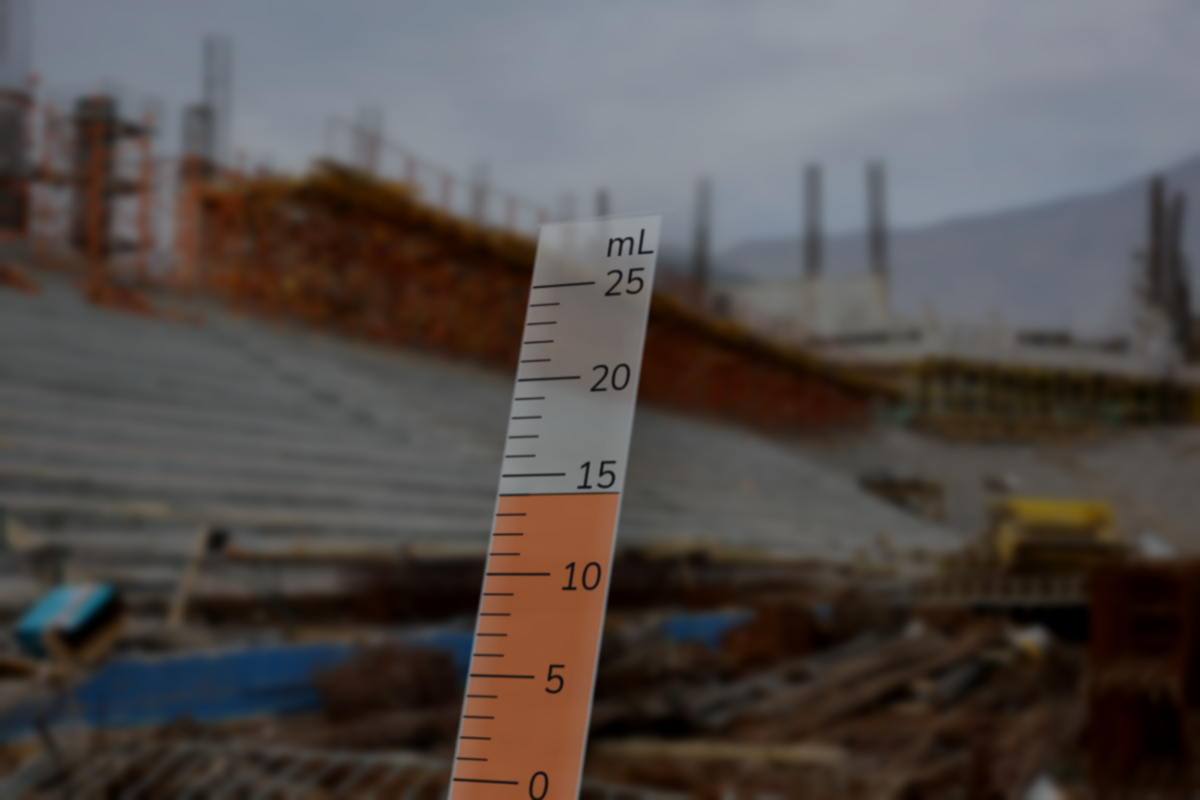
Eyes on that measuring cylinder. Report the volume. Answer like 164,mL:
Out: 14,mL
